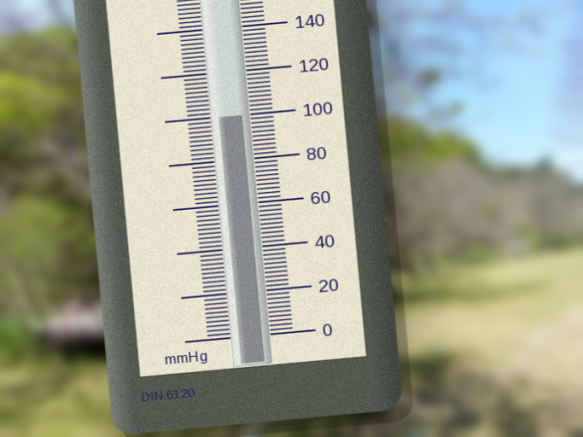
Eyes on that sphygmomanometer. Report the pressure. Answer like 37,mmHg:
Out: 100,mmHg
